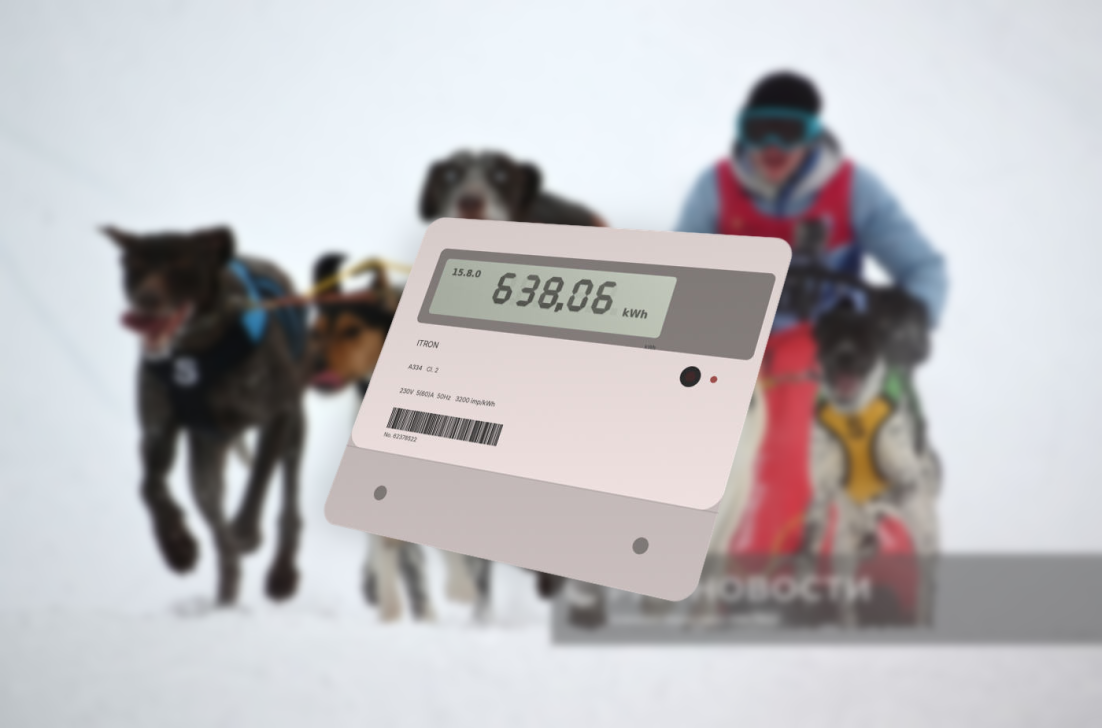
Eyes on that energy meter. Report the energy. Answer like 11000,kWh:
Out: 638.06,kWh
